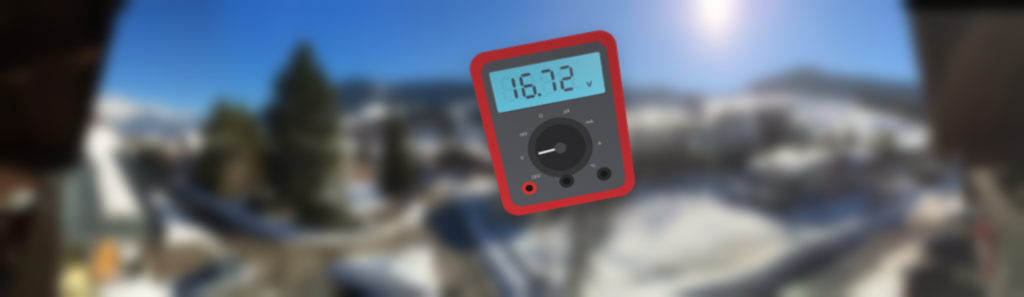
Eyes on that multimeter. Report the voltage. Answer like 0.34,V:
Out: 16.72,V
